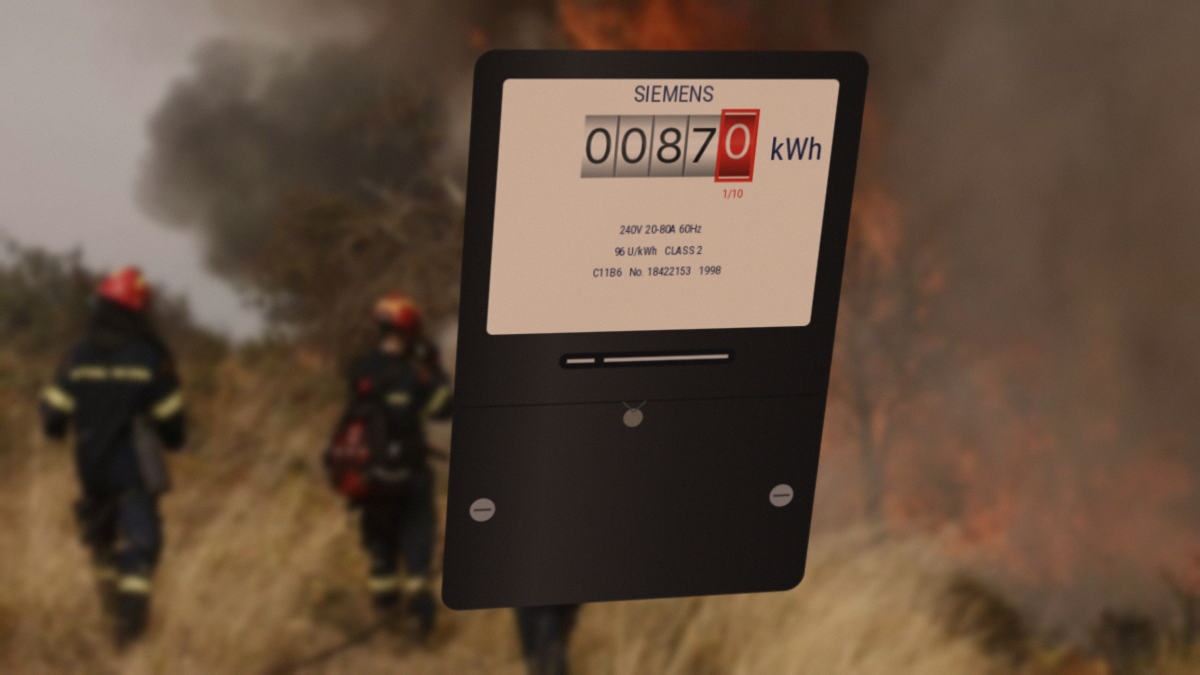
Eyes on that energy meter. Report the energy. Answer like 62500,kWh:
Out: 87.0,kWh
